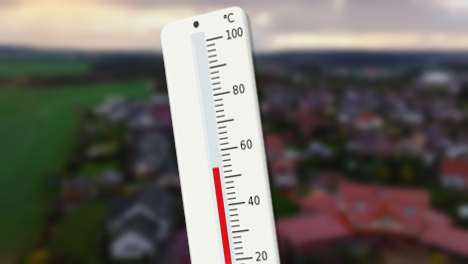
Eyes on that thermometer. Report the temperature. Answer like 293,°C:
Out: 54,°C
